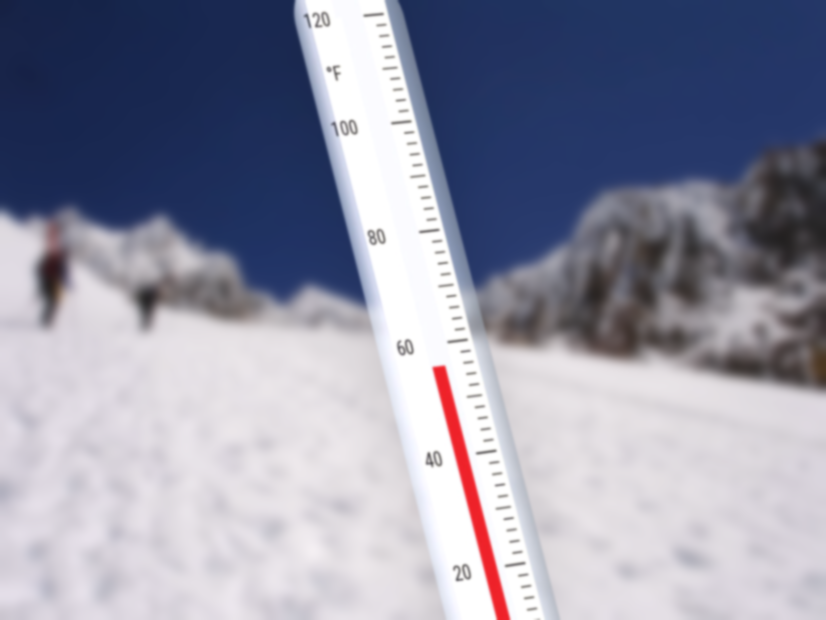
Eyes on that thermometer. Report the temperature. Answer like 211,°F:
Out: 56,°F
